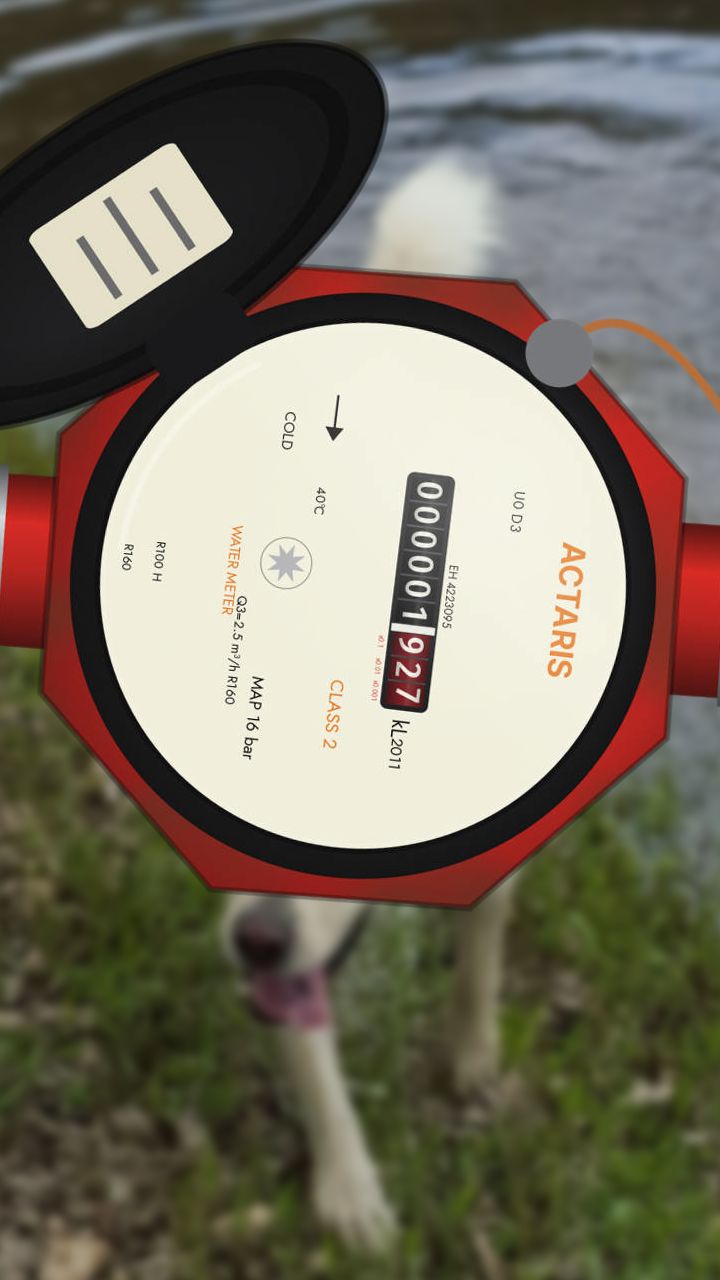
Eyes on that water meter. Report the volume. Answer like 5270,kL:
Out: 1.927,kL
